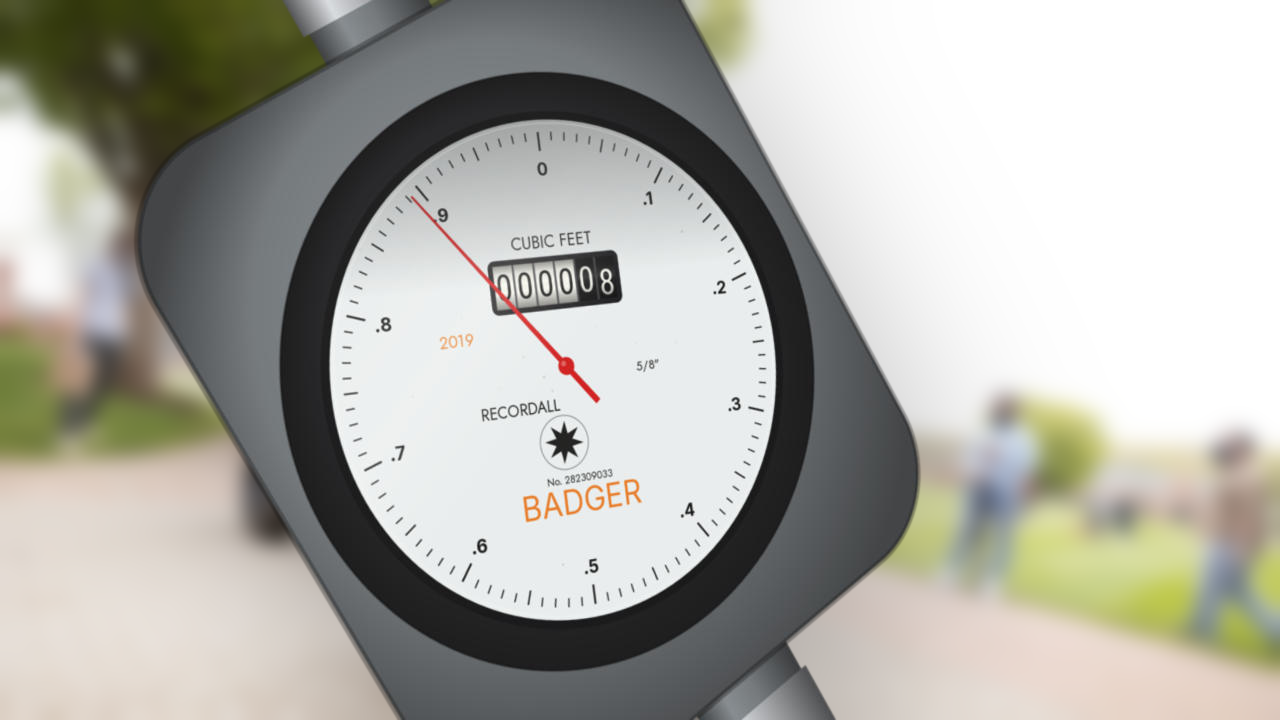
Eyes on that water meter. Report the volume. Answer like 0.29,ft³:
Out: 7.89,ft³
